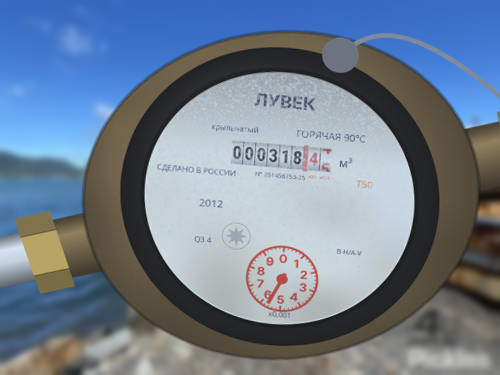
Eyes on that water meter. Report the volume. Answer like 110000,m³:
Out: 318.445,m³
